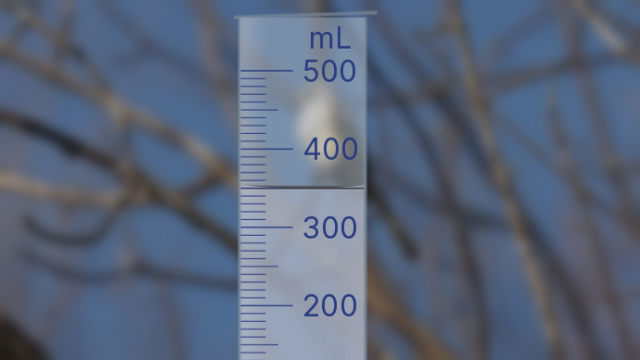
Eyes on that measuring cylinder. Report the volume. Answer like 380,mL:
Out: 350,mL
